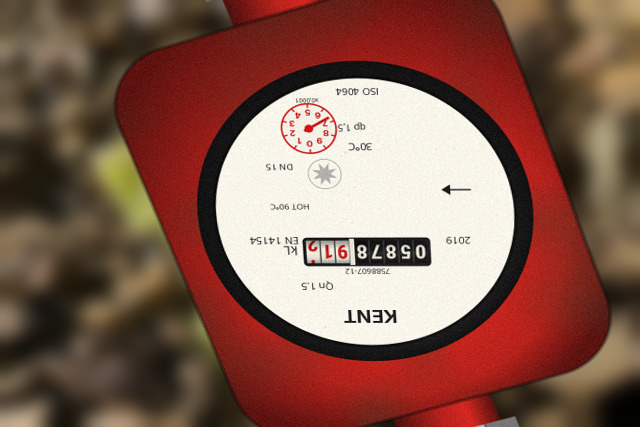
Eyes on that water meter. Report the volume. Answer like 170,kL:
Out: 5878.9116,kL
